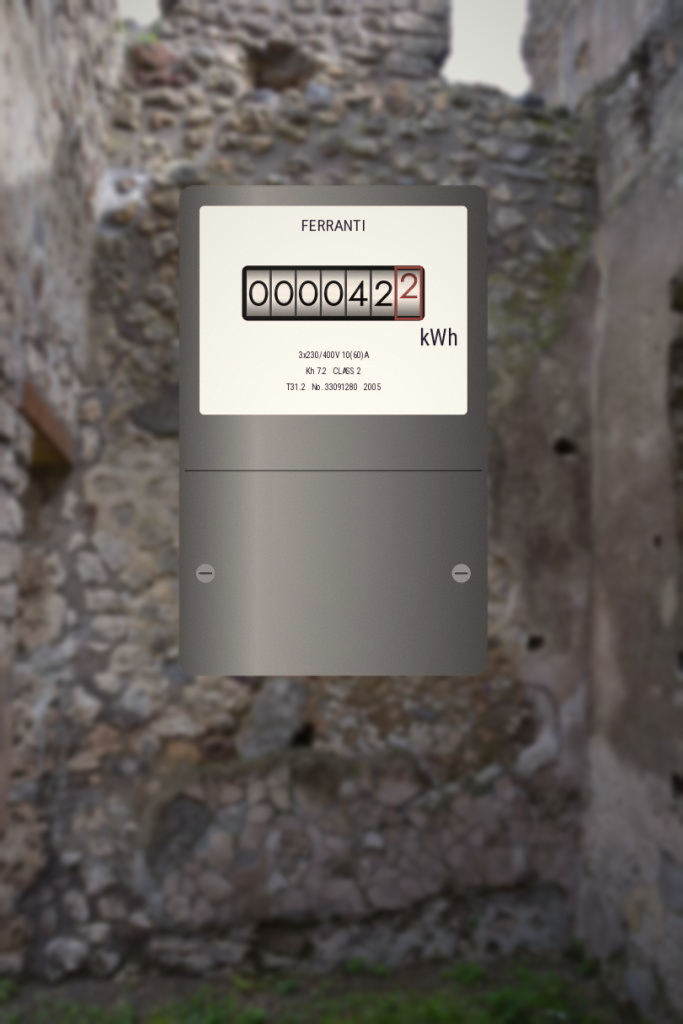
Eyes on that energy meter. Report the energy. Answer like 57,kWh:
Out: 42.2,kWh
